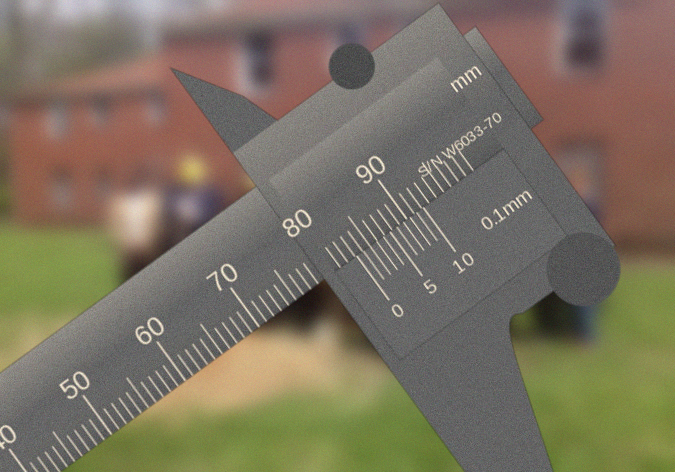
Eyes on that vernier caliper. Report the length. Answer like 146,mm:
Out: 83.2,mm
